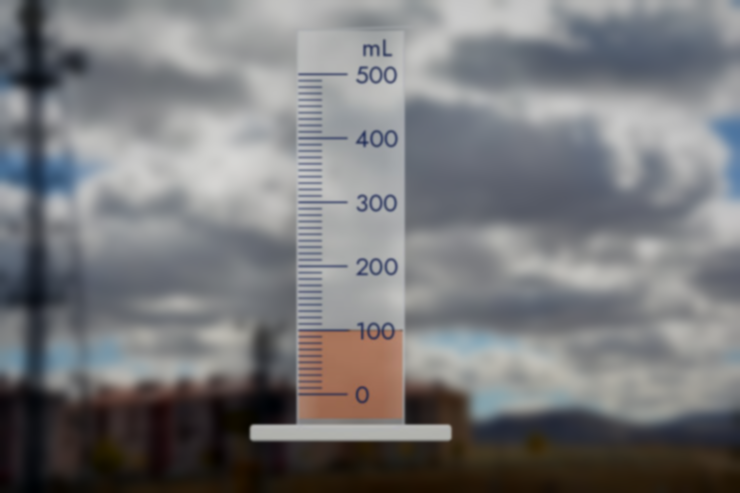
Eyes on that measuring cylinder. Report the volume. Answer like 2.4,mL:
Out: 100,mL
